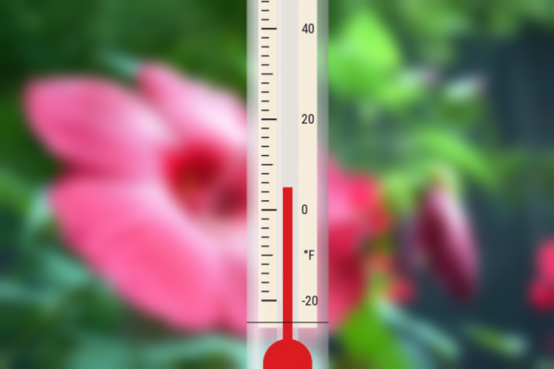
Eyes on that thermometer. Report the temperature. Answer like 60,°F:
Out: 5,°F
